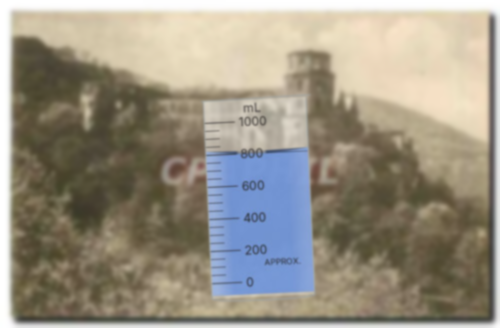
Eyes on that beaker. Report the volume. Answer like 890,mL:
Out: 800,mL
